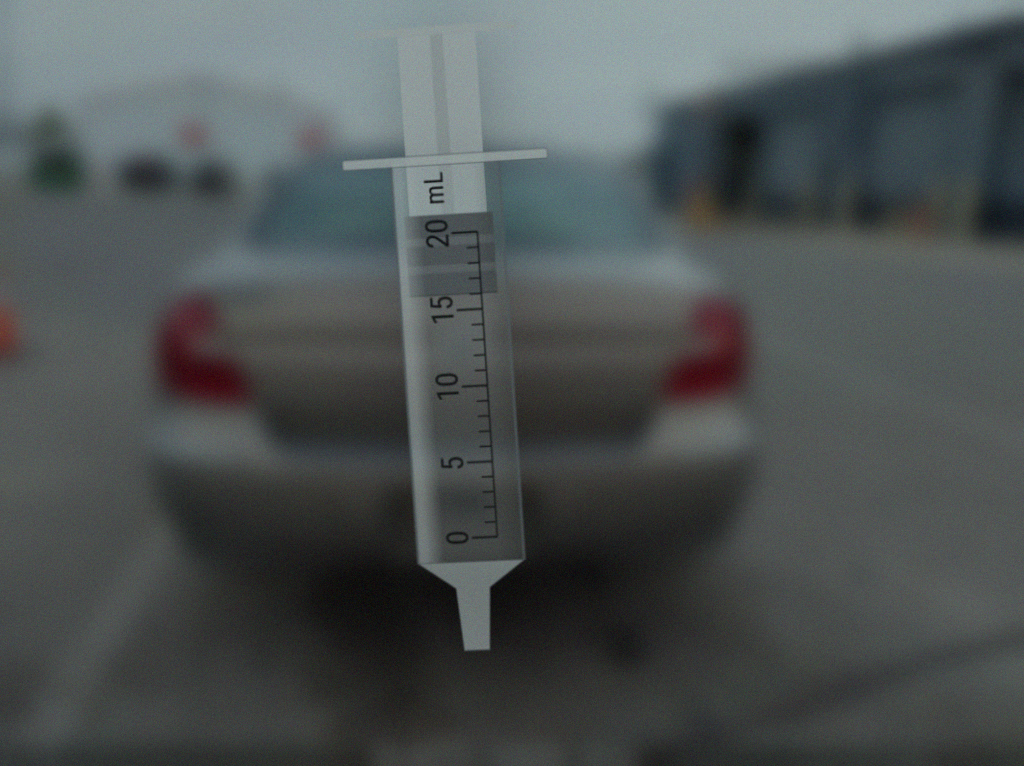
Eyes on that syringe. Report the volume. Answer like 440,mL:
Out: 16,mL
